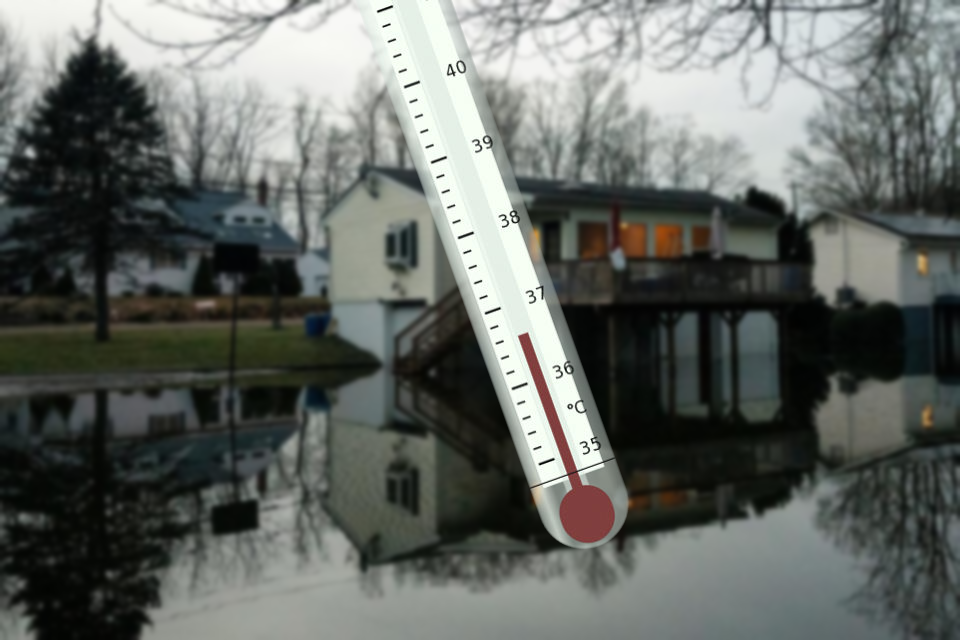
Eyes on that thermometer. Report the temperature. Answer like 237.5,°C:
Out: 36.6,°C
